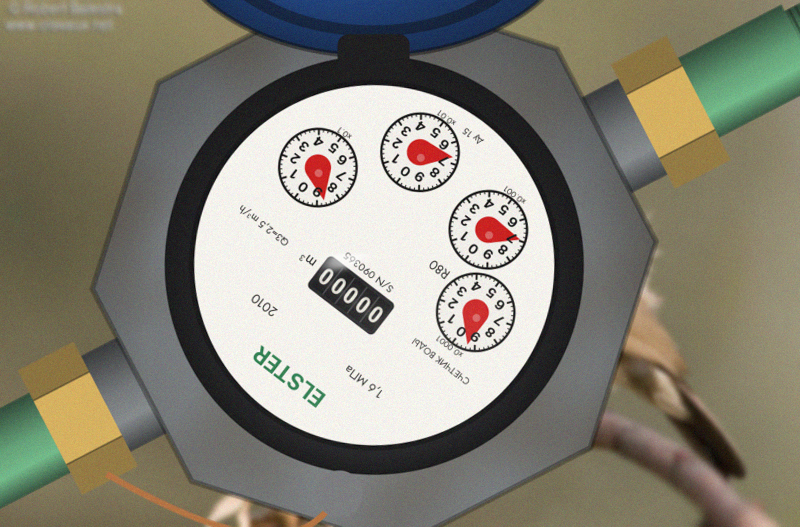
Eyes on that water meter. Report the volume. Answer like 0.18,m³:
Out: 0.8669,m³
